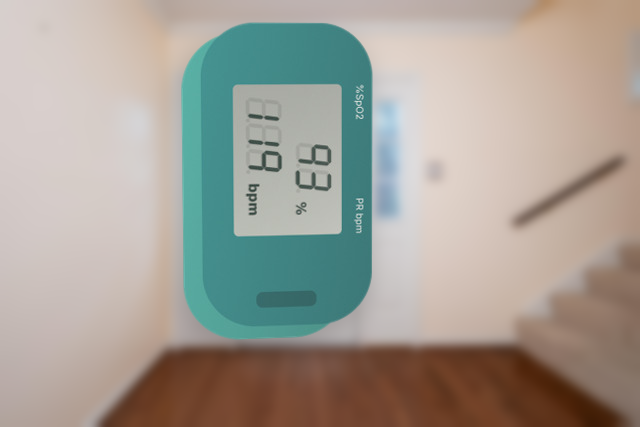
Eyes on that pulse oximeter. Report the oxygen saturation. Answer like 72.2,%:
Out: 93,%
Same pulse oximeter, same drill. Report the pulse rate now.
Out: 119,bpm
